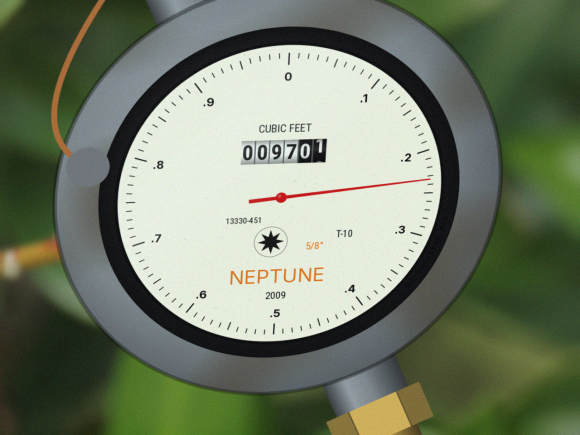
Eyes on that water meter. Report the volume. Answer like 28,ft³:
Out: 9701.23,ft³
